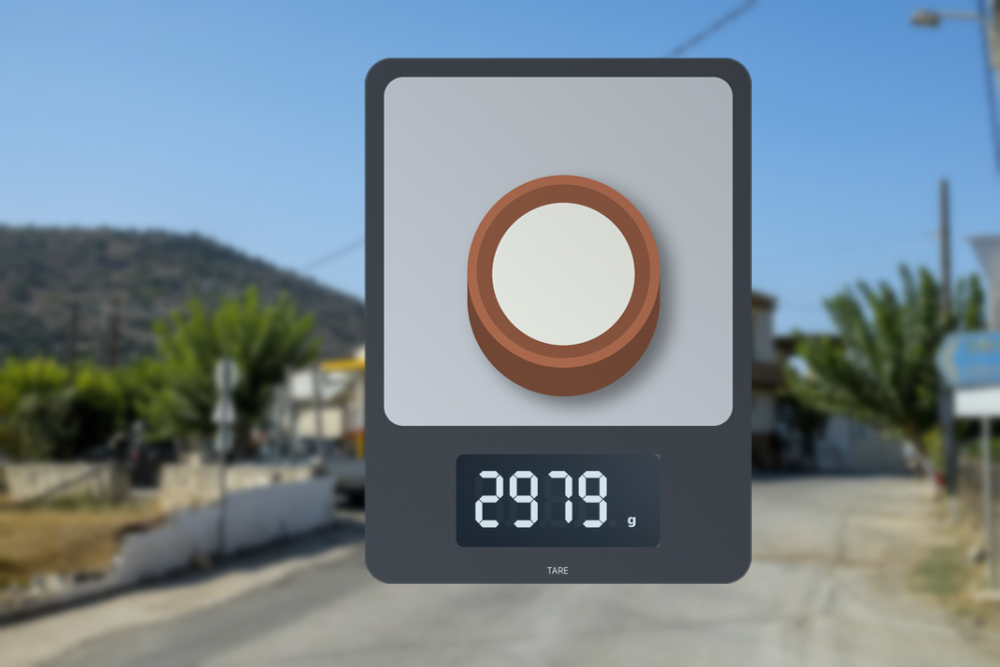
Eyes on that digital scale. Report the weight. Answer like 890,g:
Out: 2979,g
